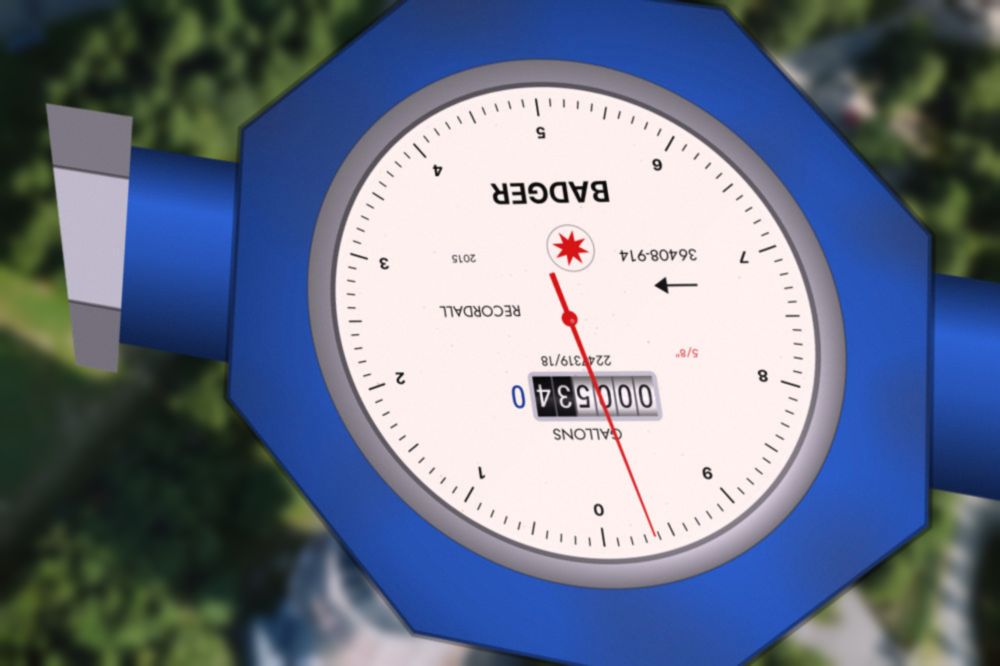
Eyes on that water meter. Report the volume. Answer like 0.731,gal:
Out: 5339.6,gal
